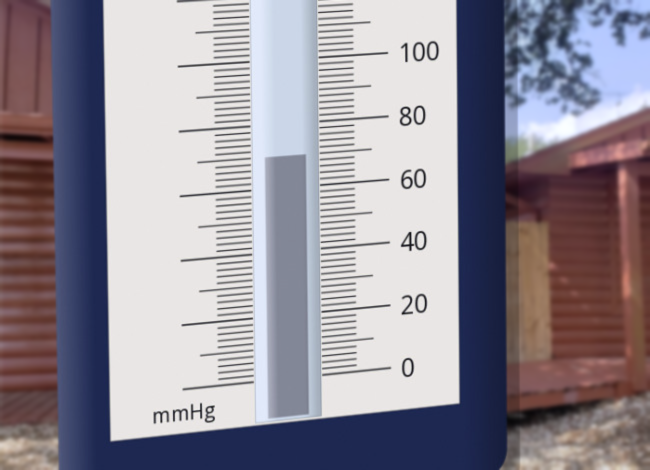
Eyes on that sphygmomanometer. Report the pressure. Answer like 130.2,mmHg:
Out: 70,mmHg
